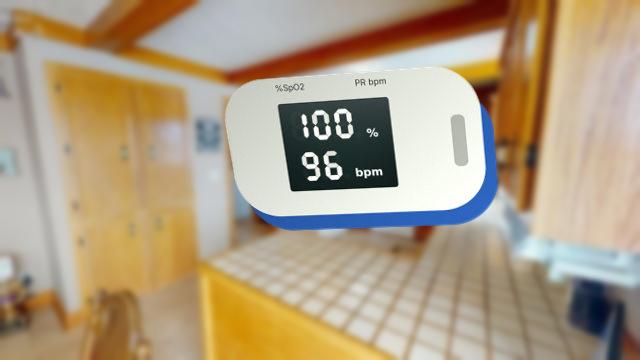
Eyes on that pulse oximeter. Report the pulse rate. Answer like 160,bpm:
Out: 96,bpm
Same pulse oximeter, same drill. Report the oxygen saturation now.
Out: 100,%
